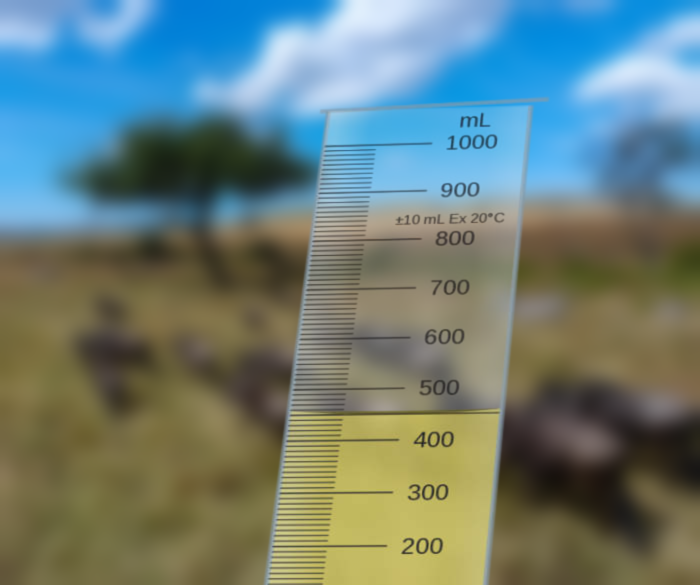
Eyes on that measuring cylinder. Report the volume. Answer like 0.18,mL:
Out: 450,mL
